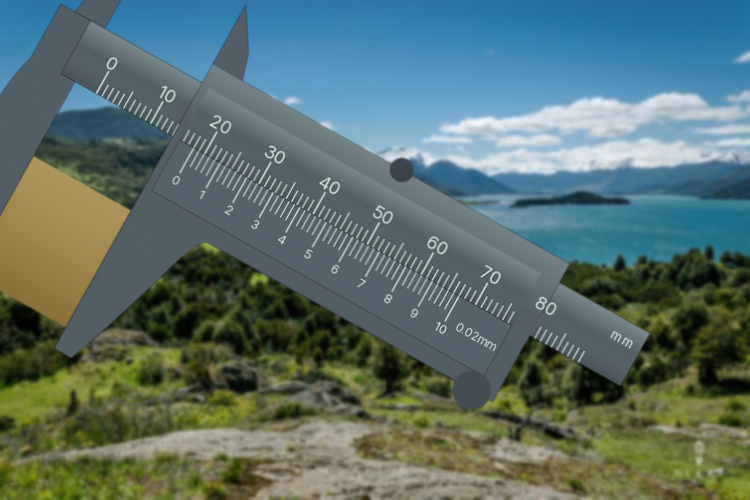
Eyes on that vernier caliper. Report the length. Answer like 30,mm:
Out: 18.0,mm
